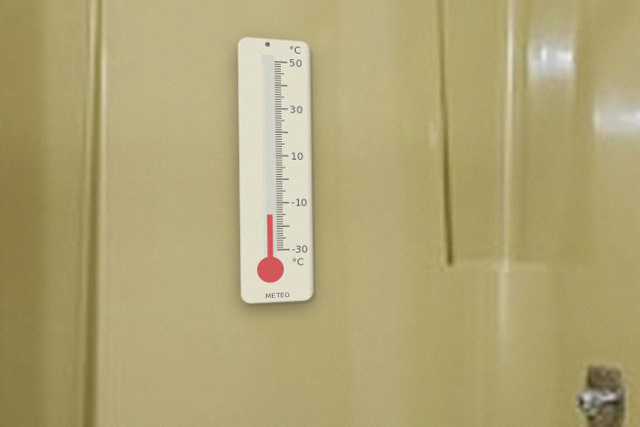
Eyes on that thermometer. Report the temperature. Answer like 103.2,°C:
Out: -15,°C
